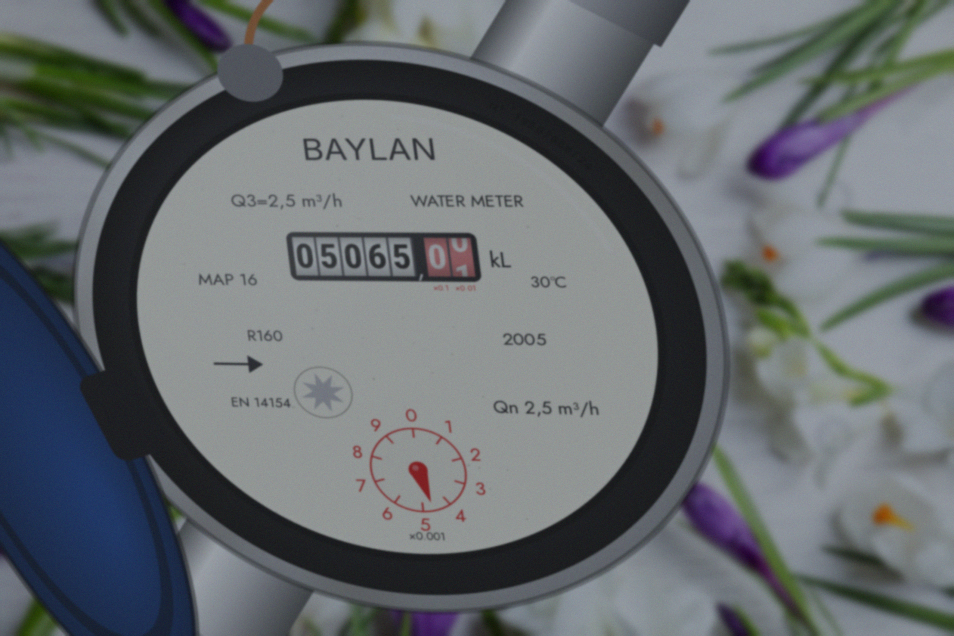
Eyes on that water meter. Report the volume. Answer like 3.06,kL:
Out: 5065.004,kL
